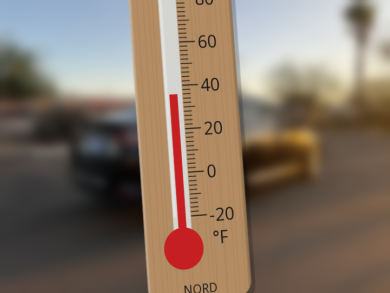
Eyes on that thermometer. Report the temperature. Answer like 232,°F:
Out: 36,°F
